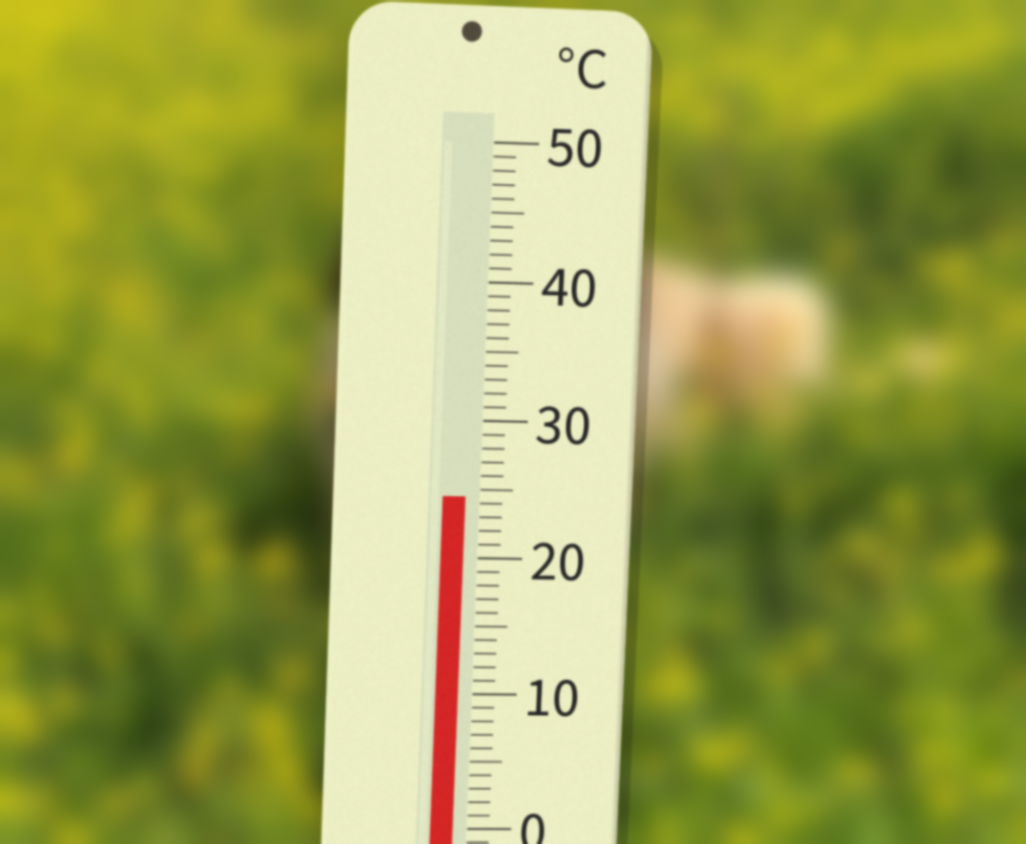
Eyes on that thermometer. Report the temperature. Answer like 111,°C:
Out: 24.5,°C
